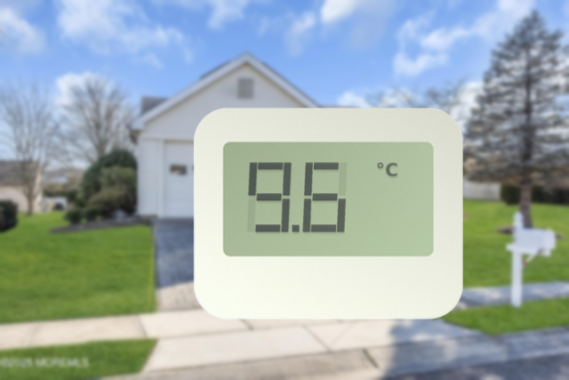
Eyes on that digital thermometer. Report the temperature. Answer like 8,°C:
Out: 9.6,°C
